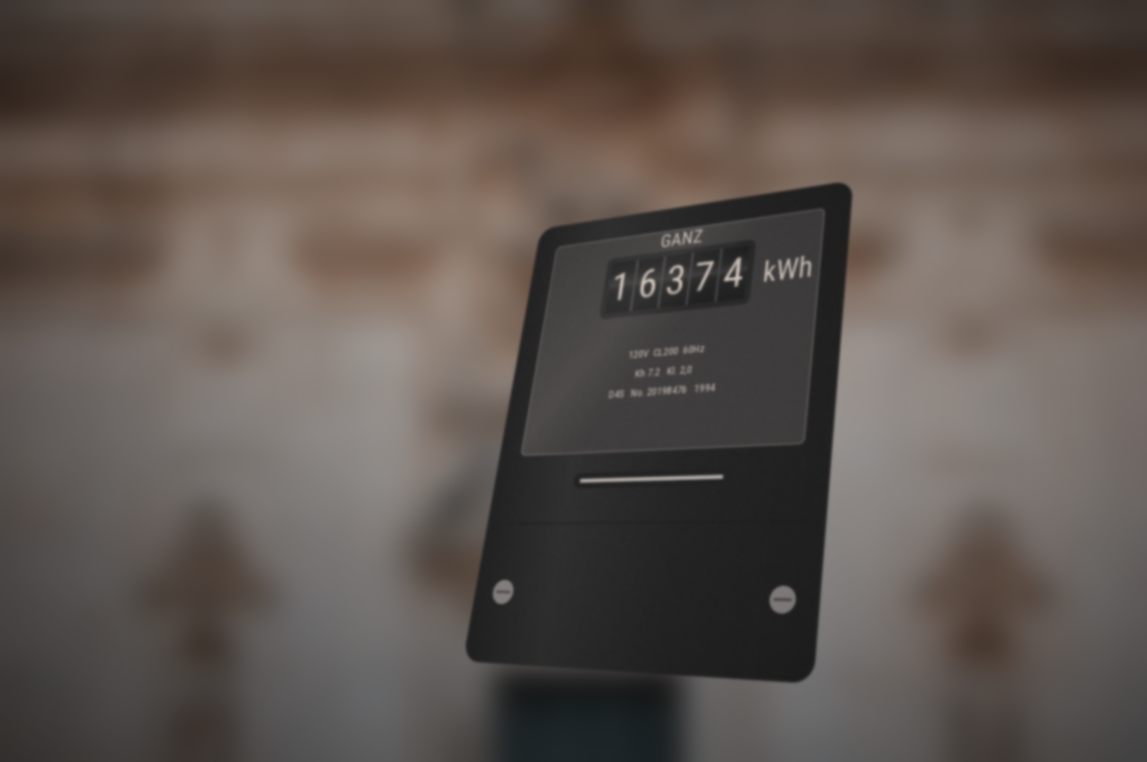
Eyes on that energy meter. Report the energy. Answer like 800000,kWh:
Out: 16374,kWh
